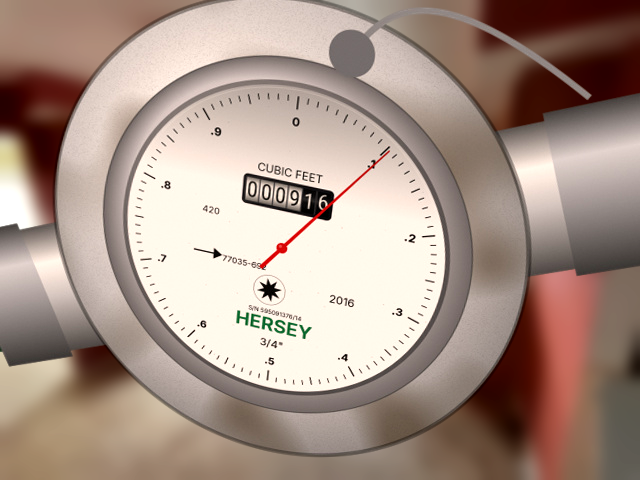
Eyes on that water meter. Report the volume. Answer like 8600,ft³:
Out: 916.10,ft³
